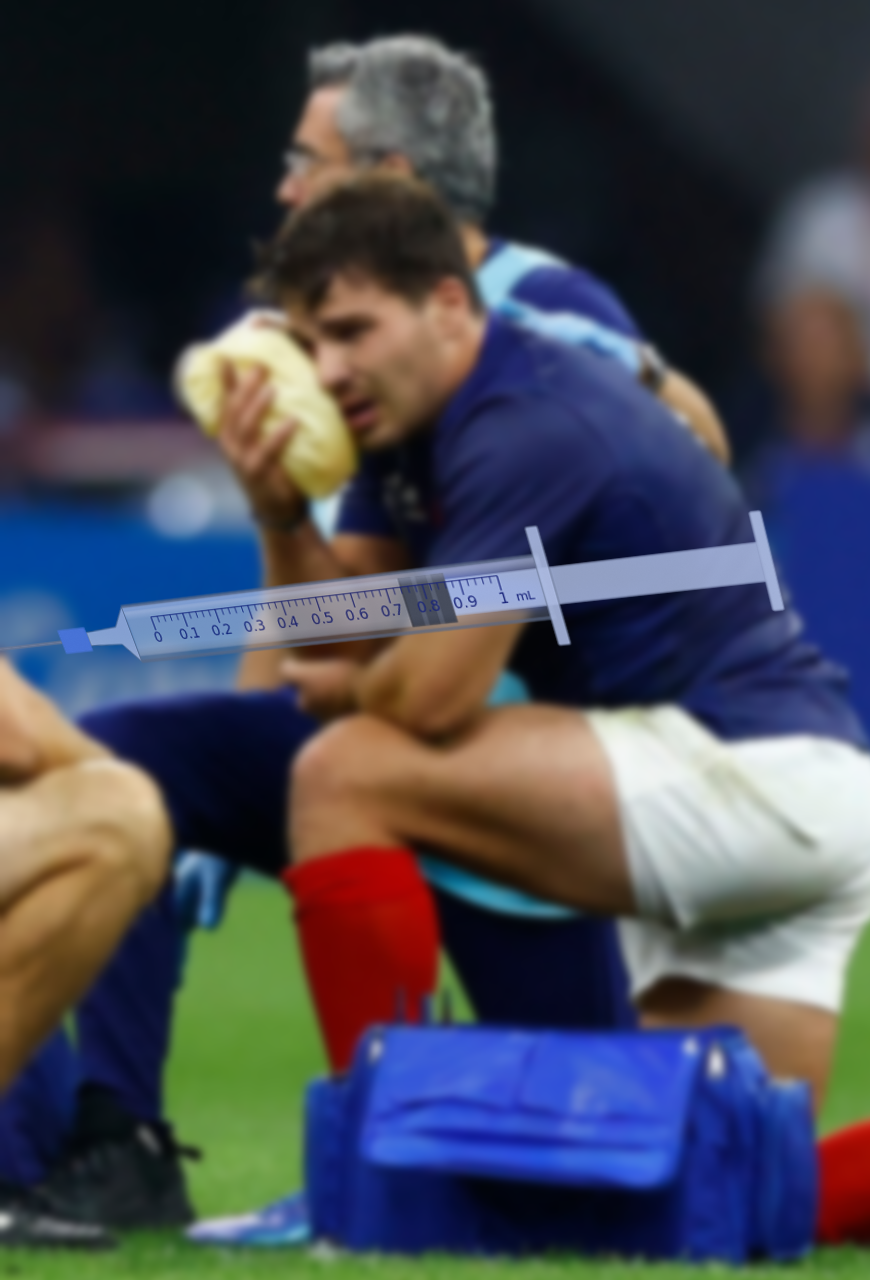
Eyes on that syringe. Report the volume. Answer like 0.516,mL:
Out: 0.74,mL
